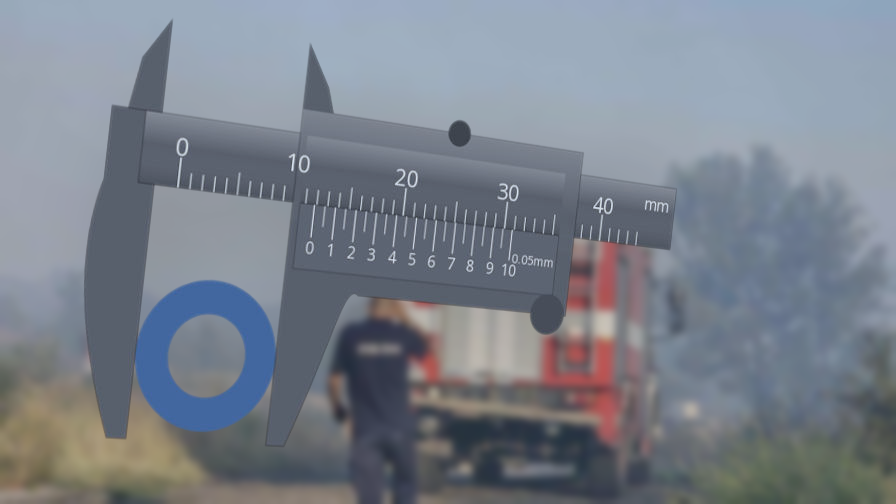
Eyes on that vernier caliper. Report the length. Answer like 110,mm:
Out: 11.8,mm
